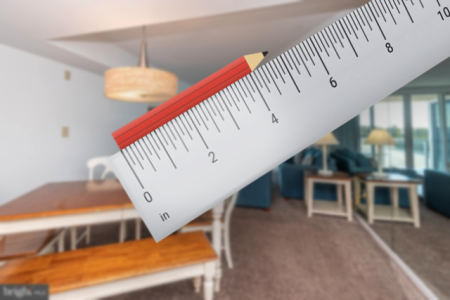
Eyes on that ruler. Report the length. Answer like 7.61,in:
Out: 4.75,in
